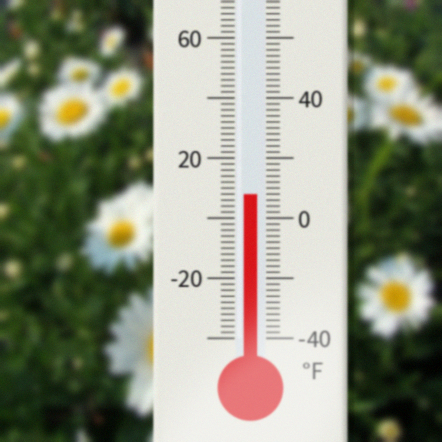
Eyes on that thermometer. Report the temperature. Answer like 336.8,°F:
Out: 8,°F
